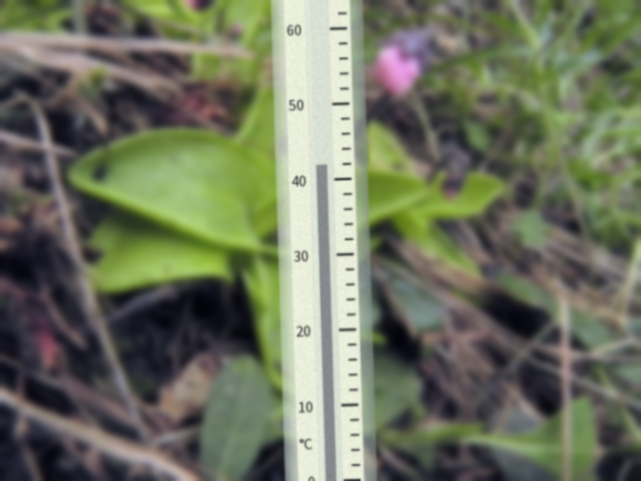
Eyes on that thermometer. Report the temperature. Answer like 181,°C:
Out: 42,°C
